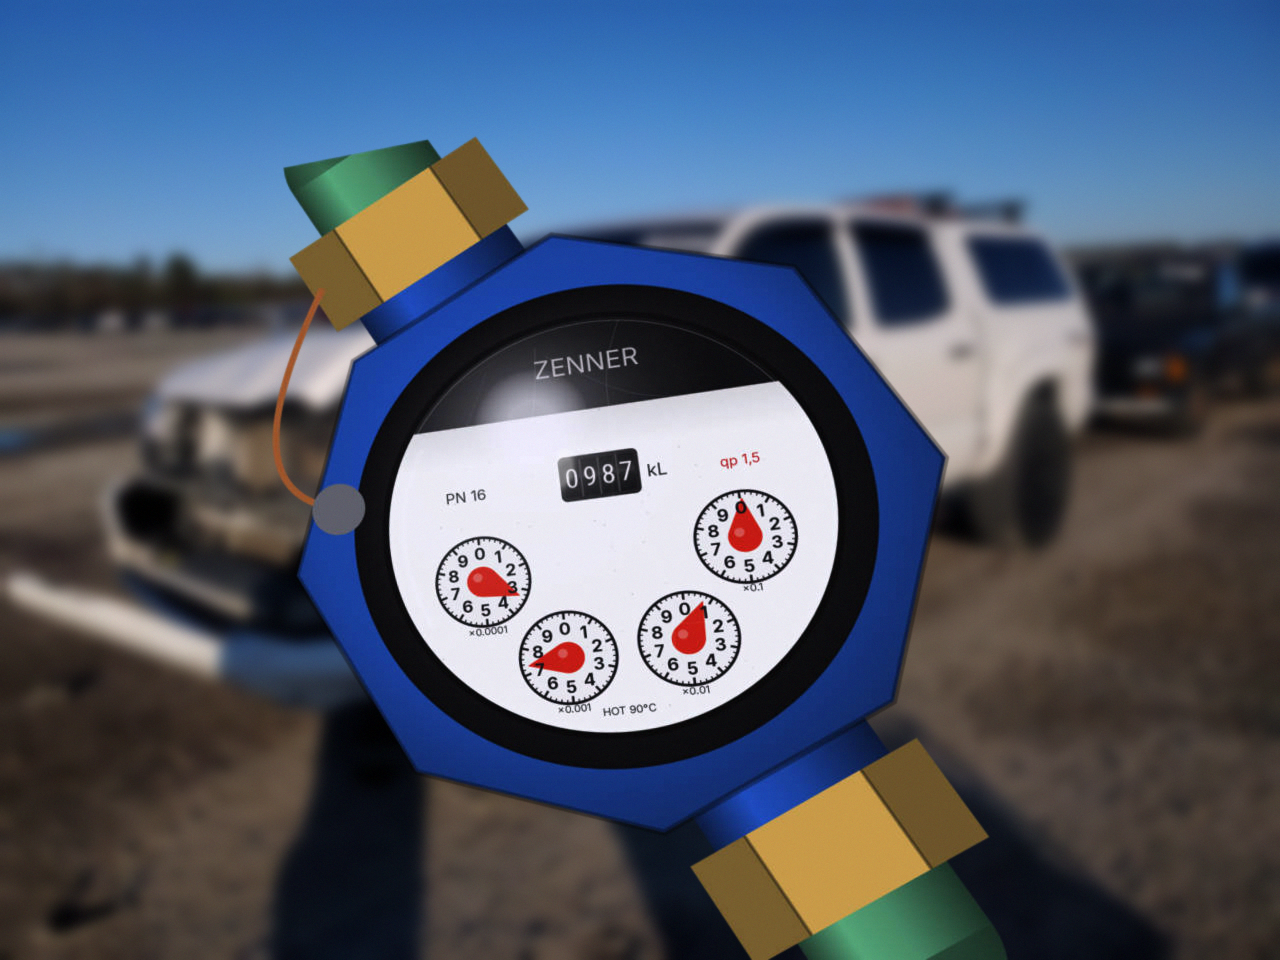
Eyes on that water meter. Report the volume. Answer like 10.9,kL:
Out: 987.0073,kL
